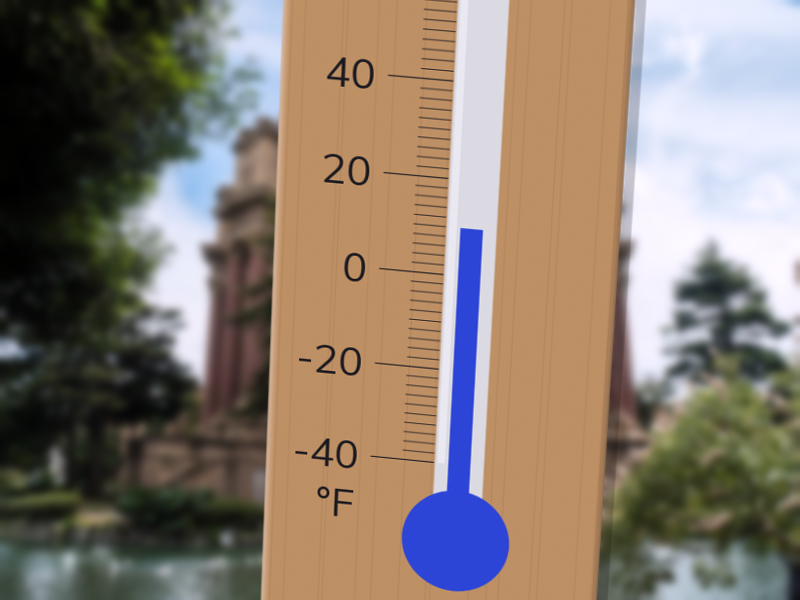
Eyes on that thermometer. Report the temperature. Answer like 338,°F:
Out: 10,°F
